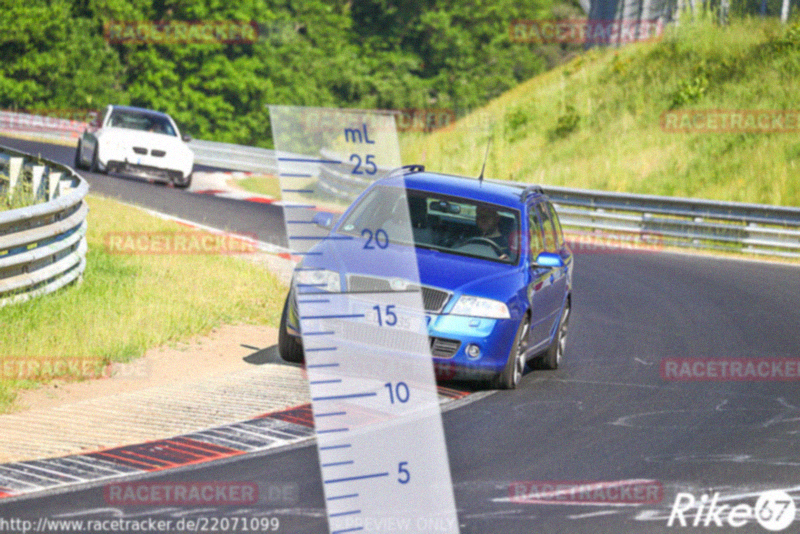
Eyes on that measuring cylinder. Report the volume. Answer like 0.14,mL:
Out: 16.5,mL
